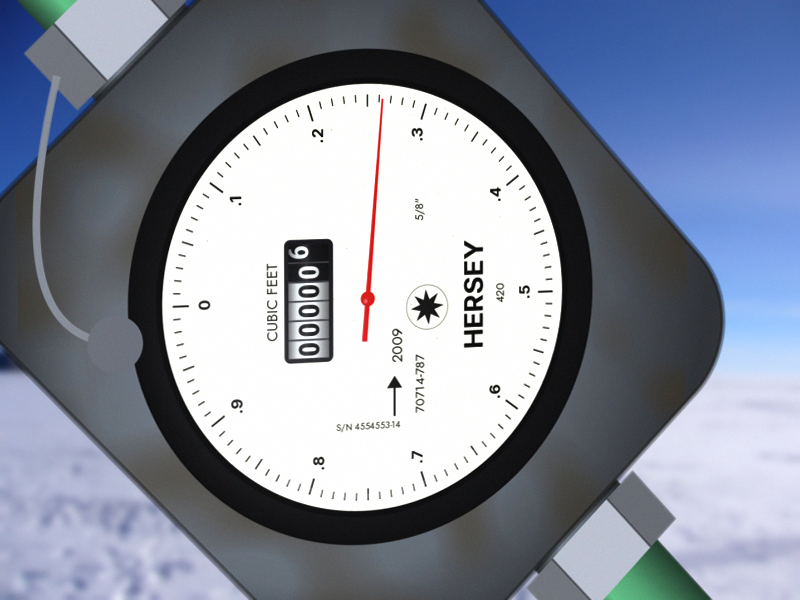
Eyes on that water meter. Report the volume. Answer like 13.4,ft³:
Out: 6.26,ft³
